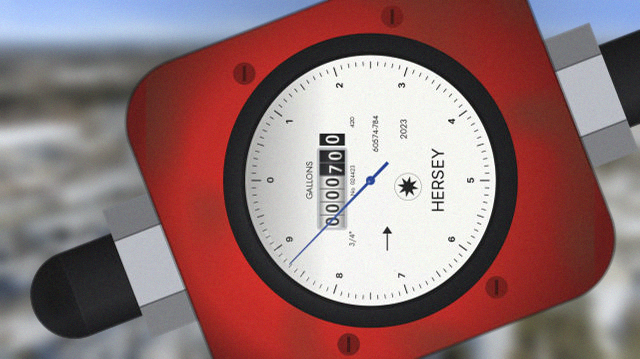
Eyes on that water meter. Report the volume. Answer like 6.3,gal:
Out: 698.7,gal
